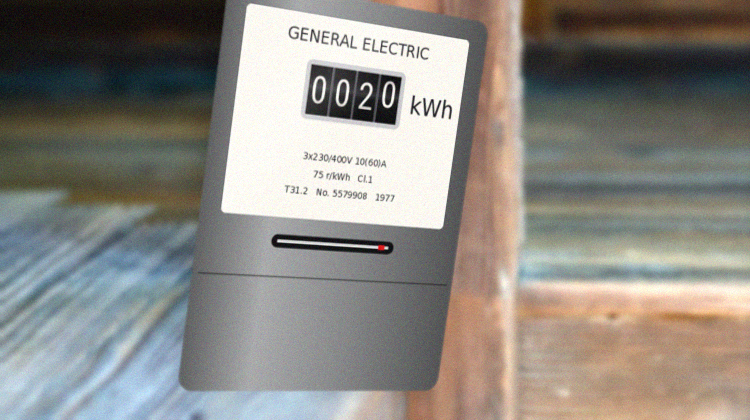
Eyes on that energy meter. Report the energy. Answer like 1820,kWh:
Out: 20,kWh
